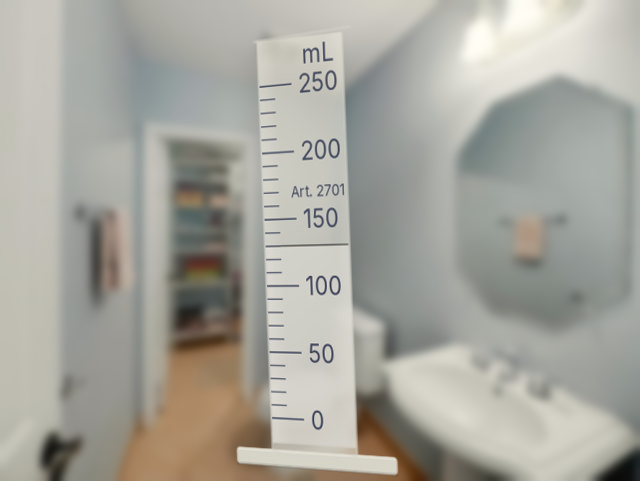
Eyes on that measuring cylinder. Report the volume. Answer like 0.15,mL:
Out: 130,mL
